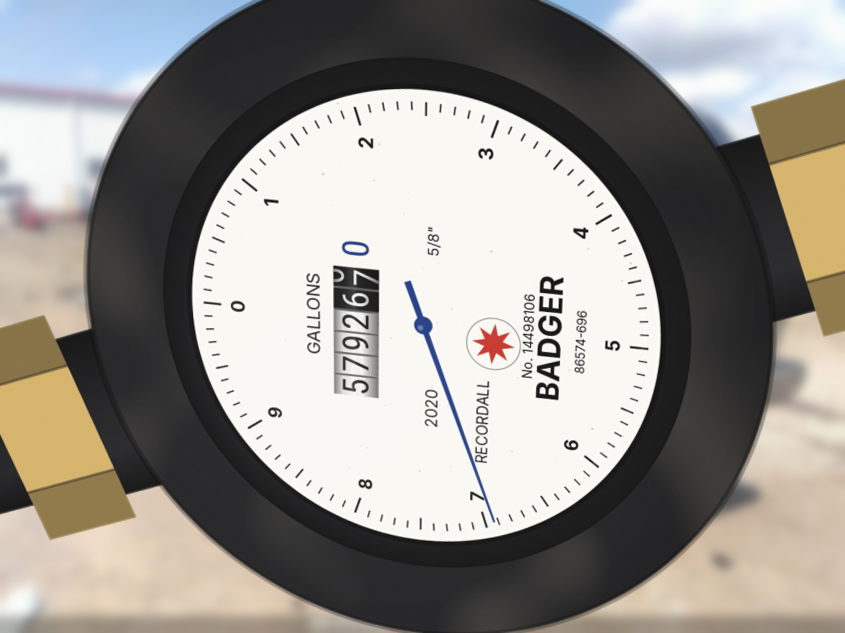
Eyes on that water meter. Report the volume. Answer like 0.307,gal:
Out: 5792666.9,gal
